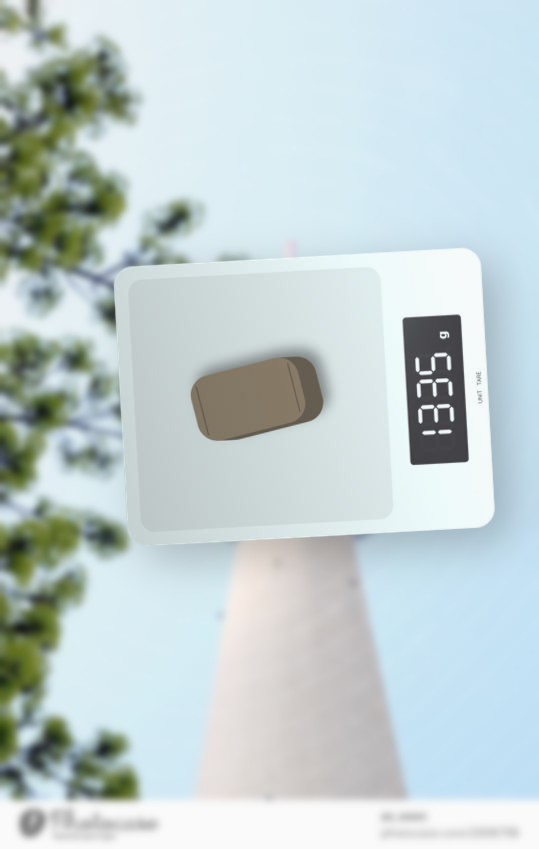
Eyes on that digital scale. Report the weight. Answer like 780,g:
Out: 1335,g
